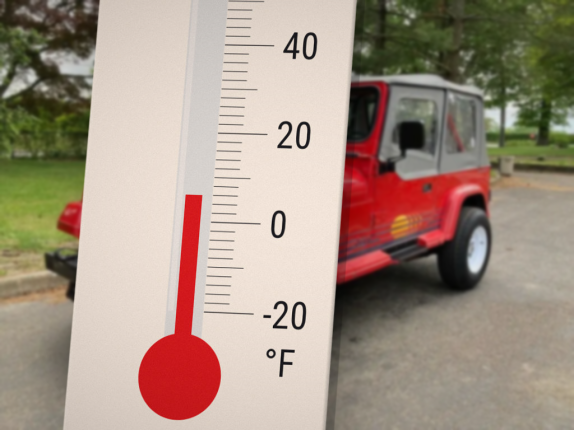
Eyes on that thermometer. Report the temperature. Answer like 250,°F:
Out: 6,°F
